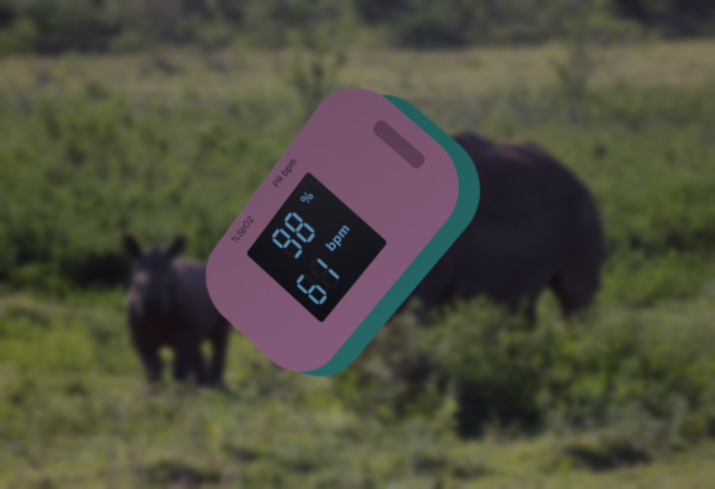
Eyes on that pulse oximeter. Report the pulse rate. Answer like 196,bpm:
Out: 61,bpm
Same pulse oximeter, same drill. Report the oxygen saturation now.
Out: 98,%
